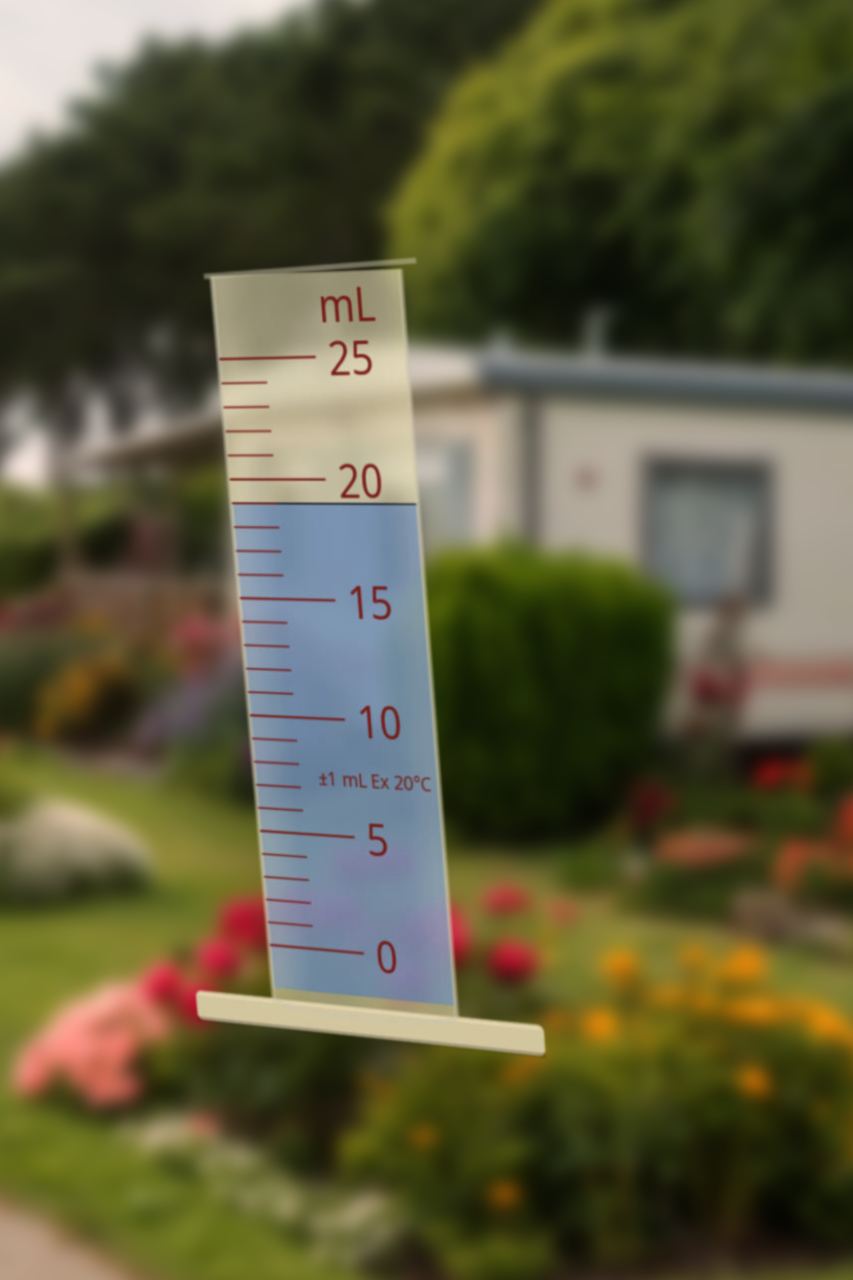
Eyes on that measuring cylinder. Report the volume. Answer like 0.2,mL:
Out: 19,mL
